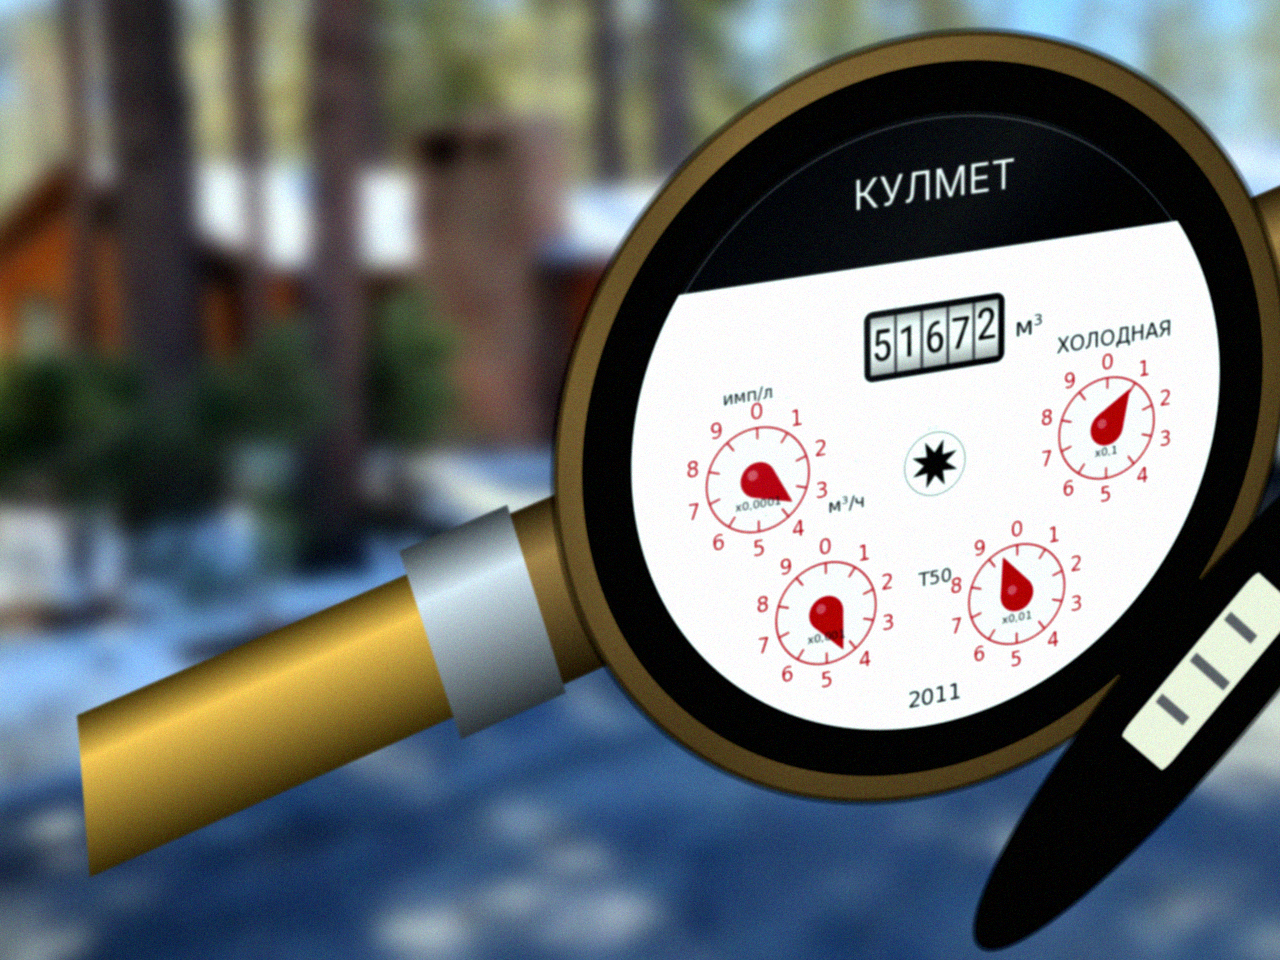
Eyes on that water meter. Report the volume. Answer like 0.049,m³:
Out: 51672.0943,m³
